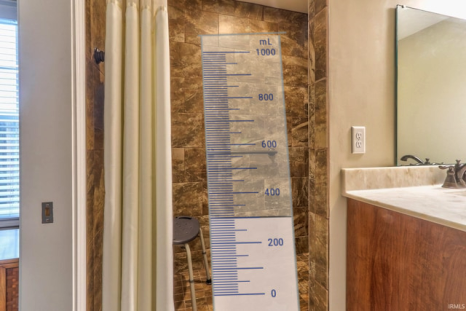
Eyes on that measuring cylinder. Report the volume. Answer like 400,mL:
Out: 300,mL
